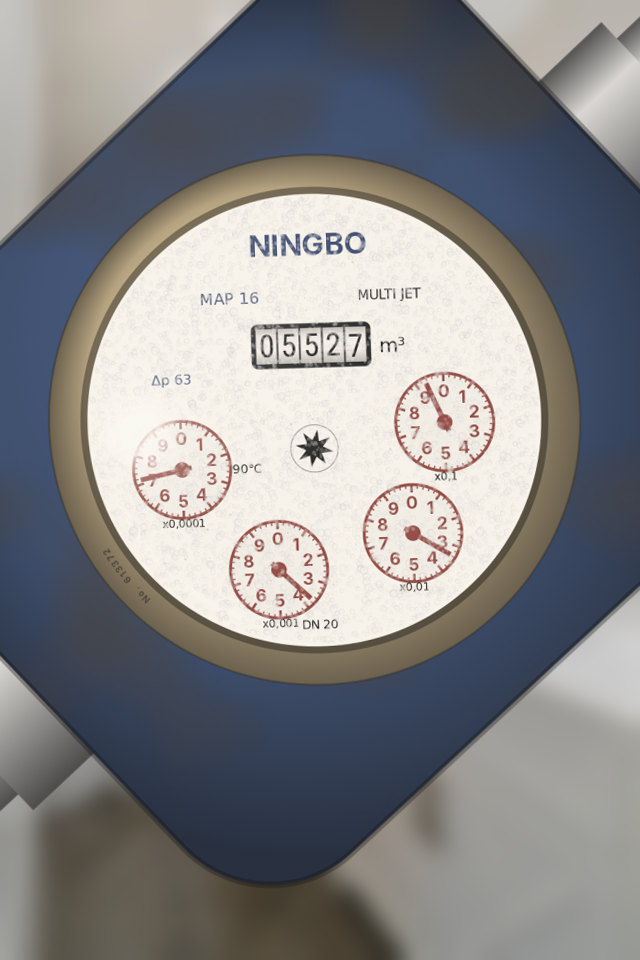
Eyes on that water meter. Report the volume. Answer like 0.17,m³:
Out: 5526.9337,m³
